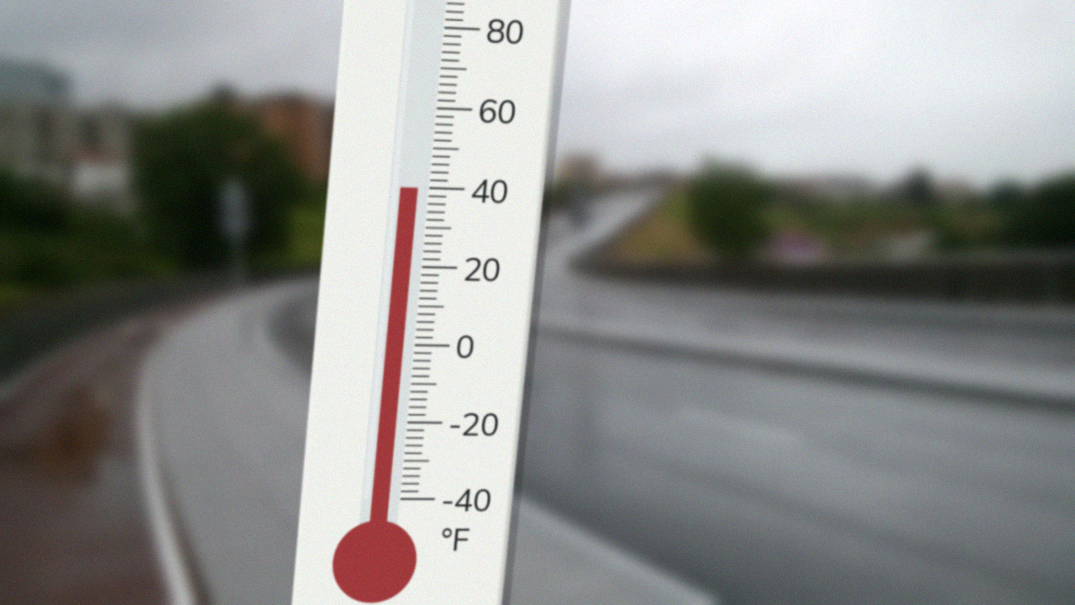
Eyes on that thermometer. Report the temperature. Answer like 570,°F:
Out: 40,°F
